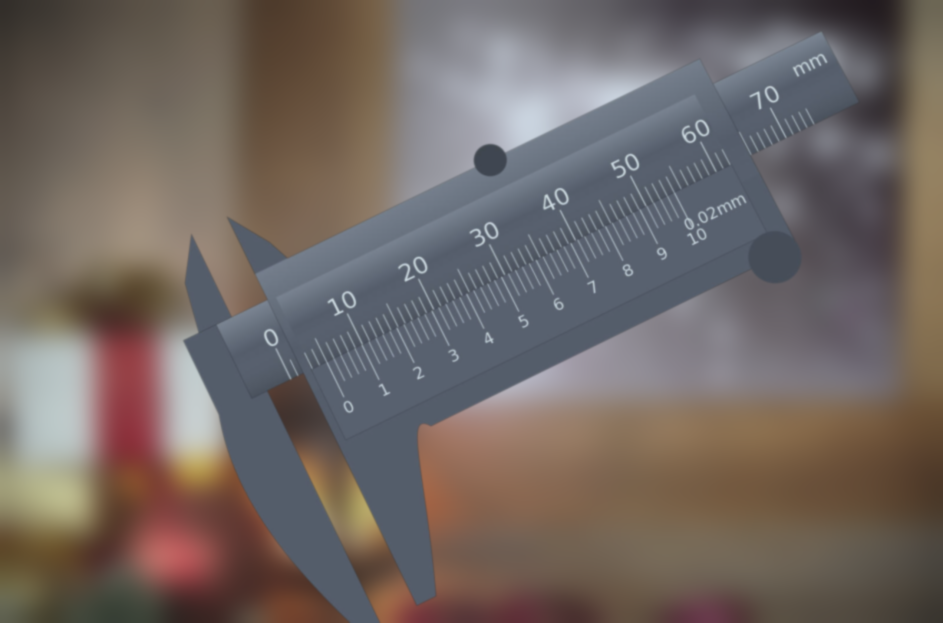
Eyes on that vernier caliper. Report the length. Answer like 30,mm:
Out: 5.0,mm
